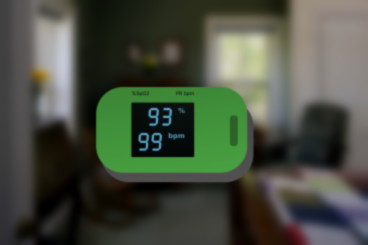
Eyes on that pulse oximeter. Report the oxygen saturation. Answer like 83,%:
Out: 93,%
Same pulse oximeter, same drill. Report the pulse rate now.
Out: 99,bpm
